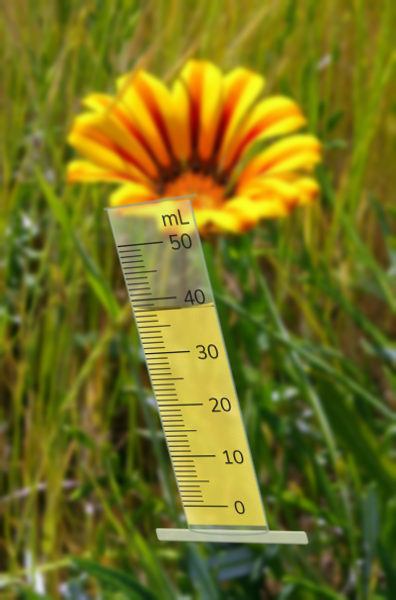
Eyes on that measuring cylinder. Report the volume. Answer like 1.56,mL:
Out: 38,mL
